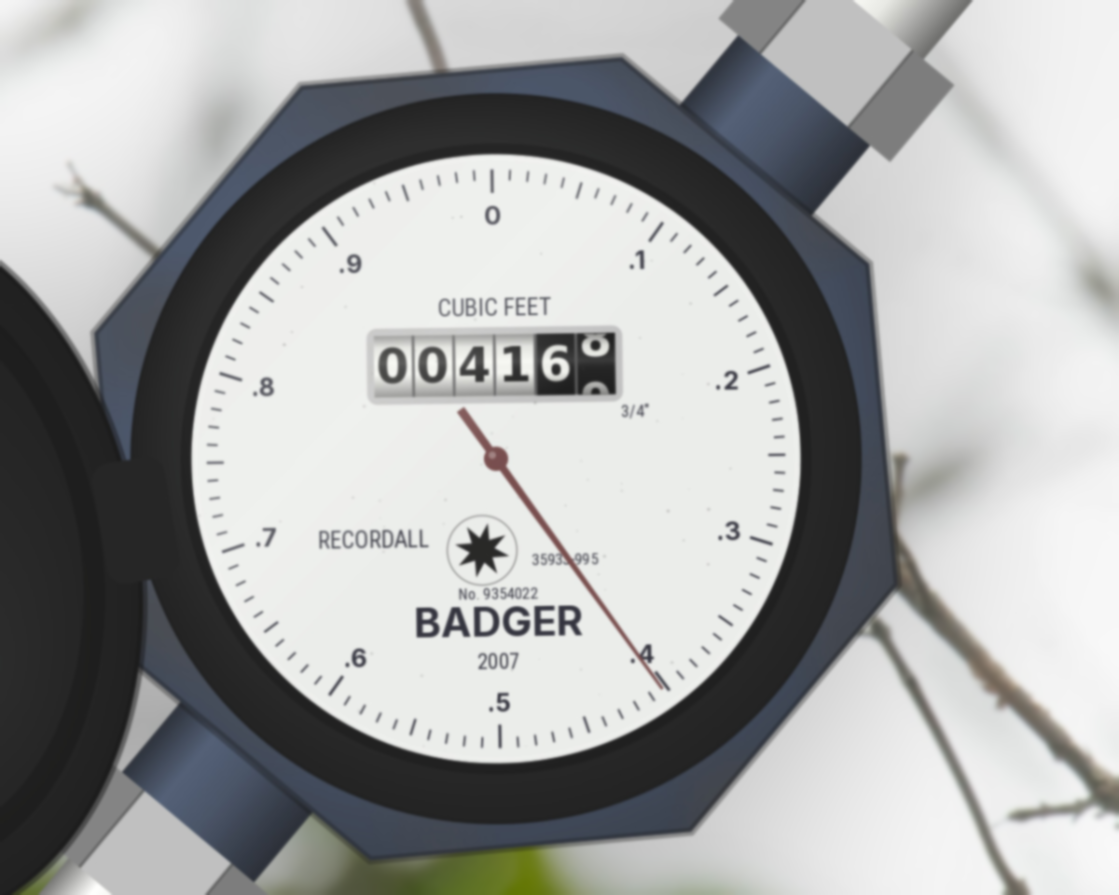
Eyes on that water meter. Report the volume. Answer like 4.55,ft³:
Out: 4168.40,ft³
